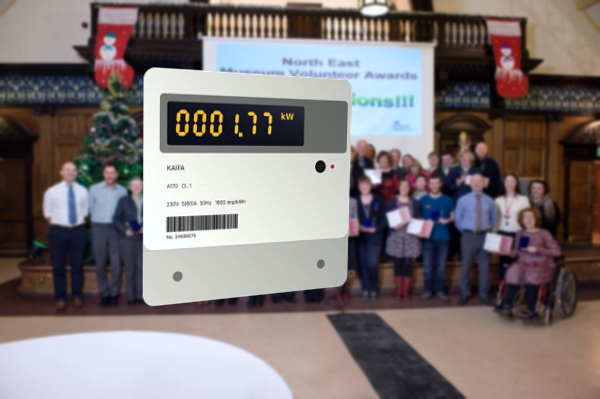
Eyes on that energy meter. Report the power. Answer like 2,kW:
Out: 1.77,kW
